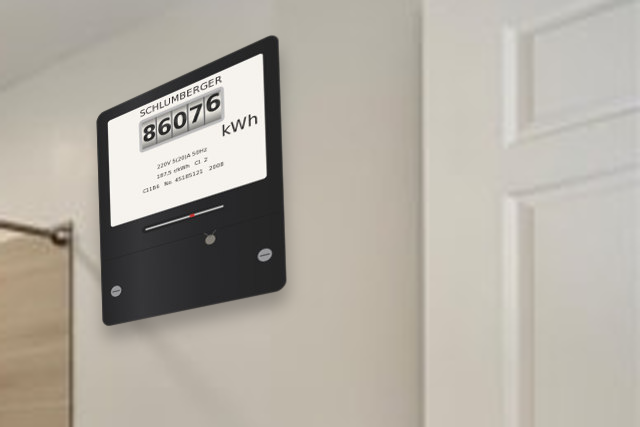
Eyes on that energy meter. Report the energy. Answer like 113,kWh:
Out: 86076,kWh
